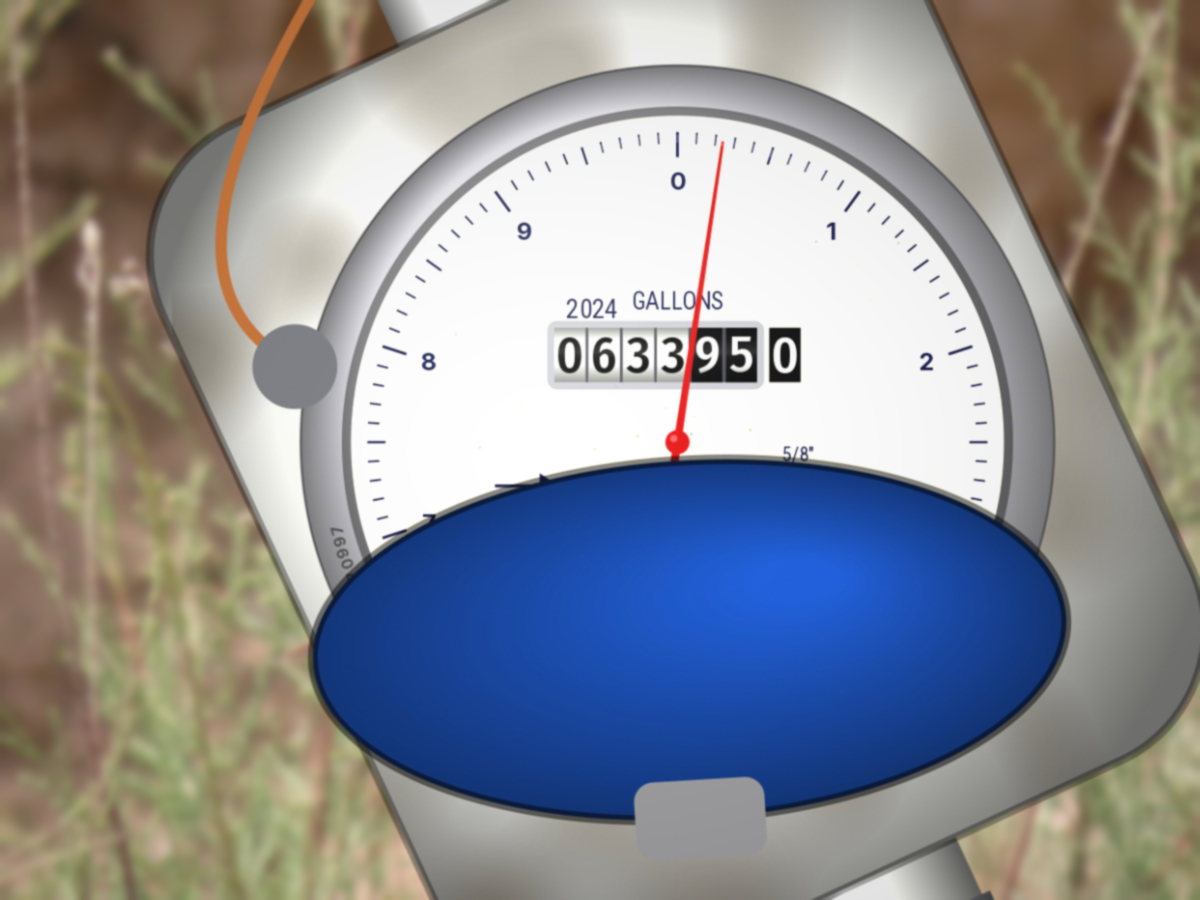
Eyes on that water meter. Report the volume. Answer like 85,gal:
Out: 633950.2,gal
